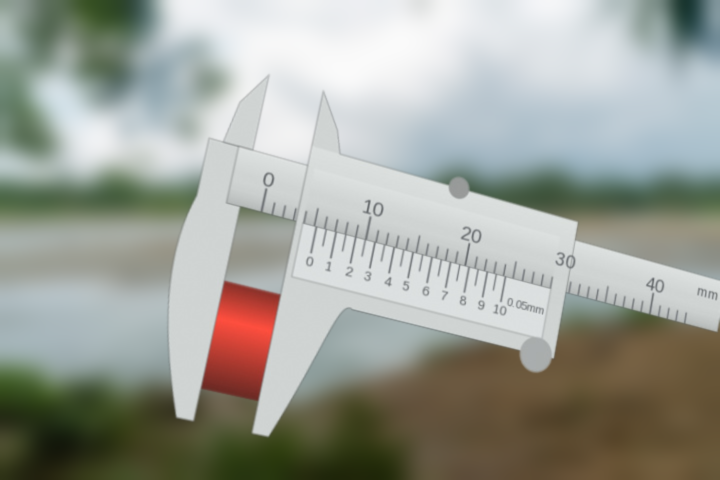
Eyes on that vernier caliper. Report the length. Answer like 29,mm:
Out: 5.2,mm
